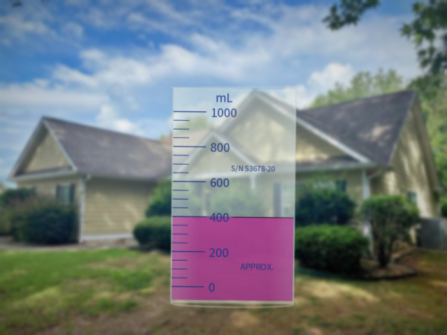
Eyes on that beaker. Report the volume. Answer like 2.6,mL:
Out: 400,mL
